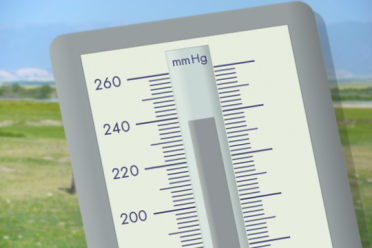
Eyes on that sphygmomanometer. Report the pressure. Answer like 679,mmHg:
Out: 238,mmHg
